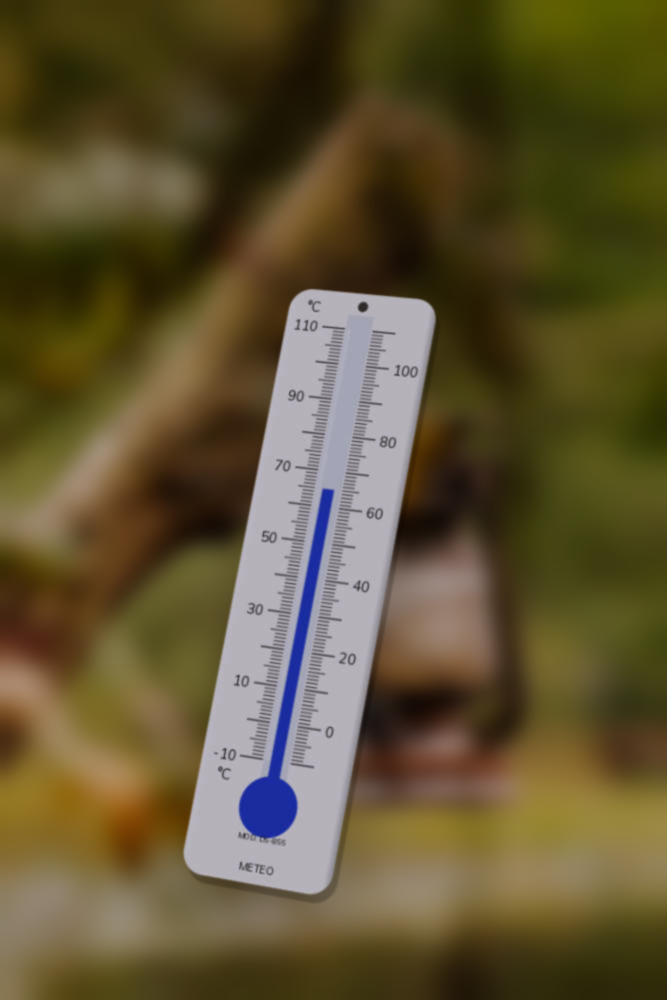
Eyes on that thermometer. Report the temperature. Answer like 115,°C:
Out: 65,°C
